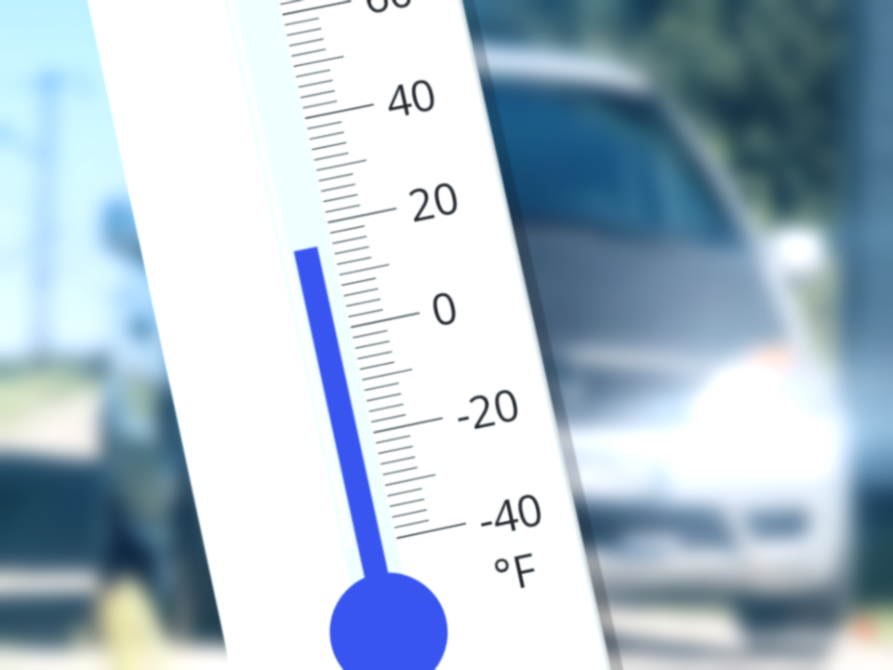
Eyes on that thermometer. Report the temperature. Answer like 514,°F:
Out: 16,°F
